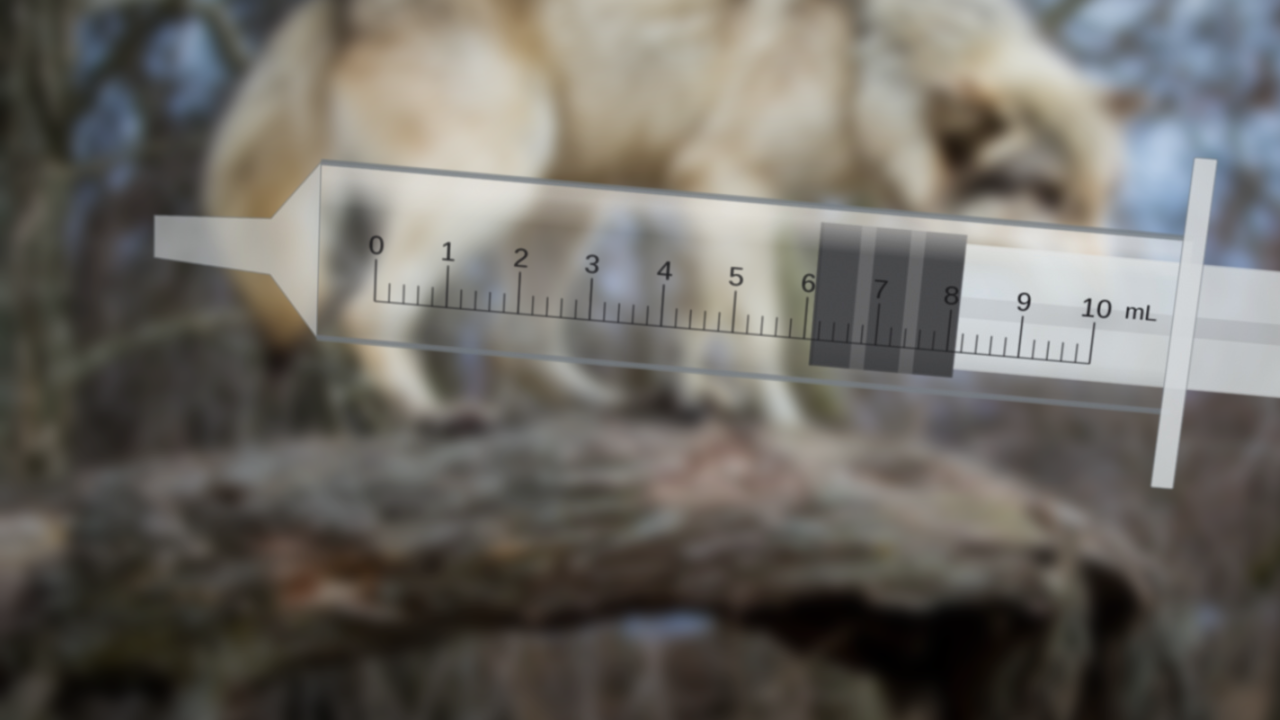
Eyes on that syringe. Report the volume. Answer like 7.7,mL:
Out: 6.1,mL
